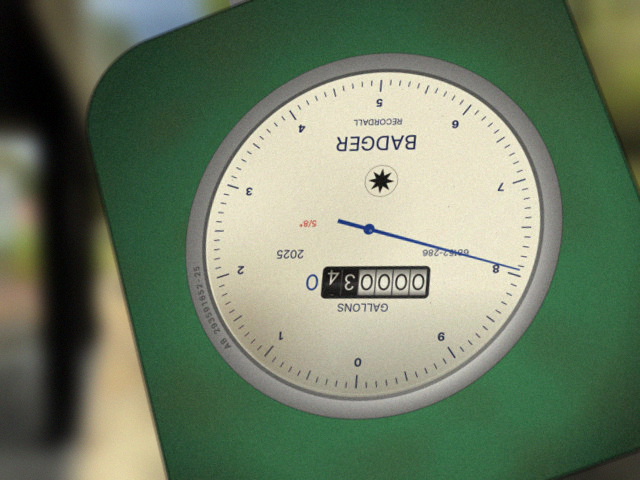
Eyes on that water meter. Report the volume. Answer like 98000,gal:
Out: 337.9,gal
